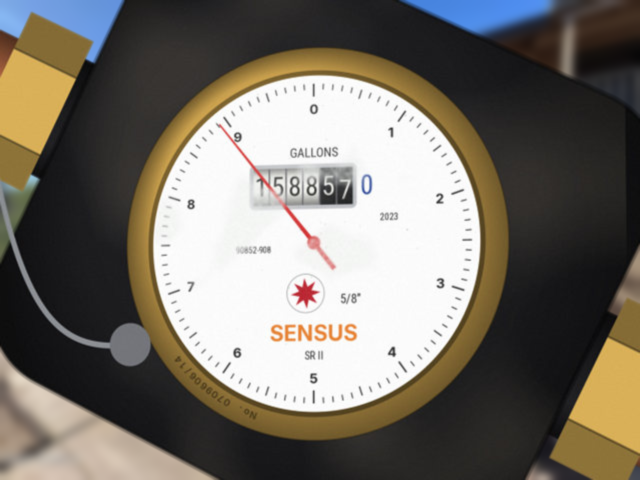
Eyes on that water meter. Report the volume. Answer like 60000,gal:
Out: 1588568.9,gal
